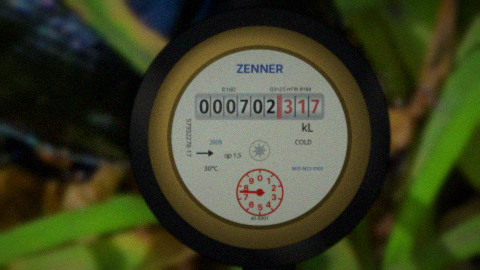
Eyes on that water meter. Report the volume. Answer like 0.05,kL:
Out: 702.3177,kL
